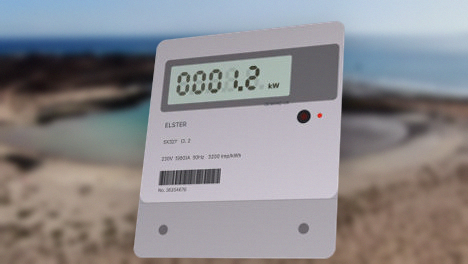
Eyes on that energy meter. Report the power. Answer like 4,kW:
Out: 1.2,kW
